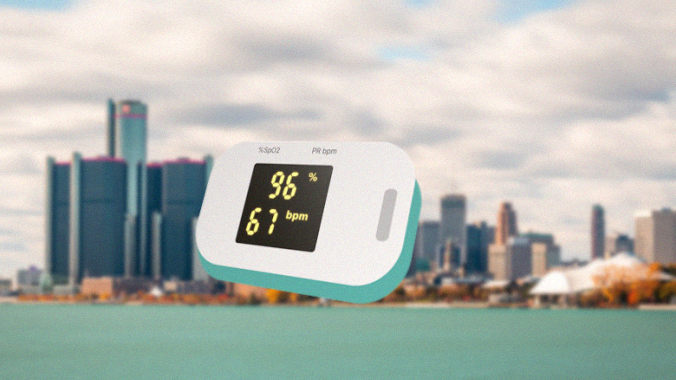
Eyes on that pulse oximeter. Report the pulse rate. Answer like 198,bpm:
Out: 67,bpm
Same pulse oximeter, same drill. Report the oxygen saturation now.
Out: 96,%
